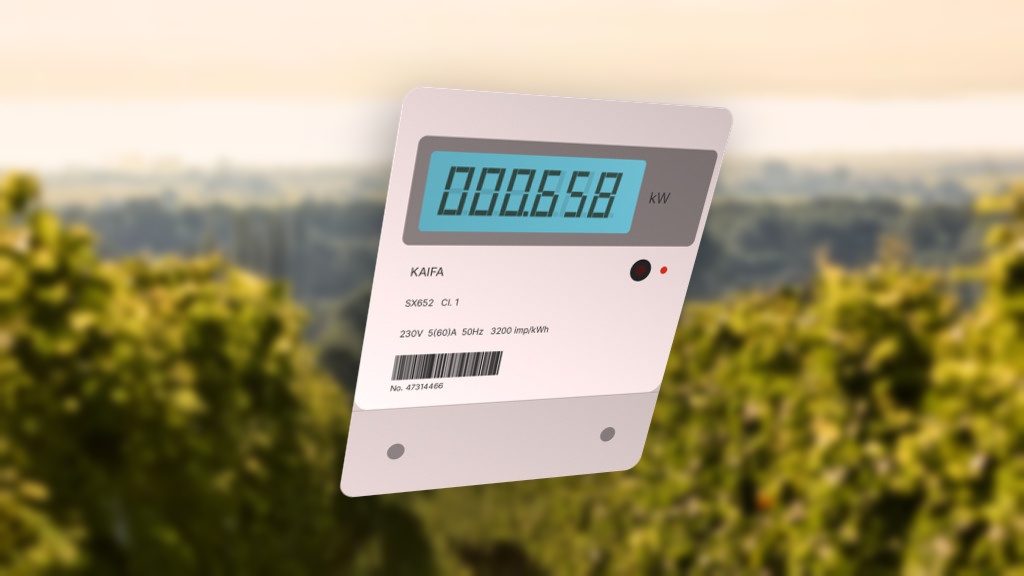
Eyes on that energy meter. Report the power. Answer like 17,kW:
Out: 0.658,kW
